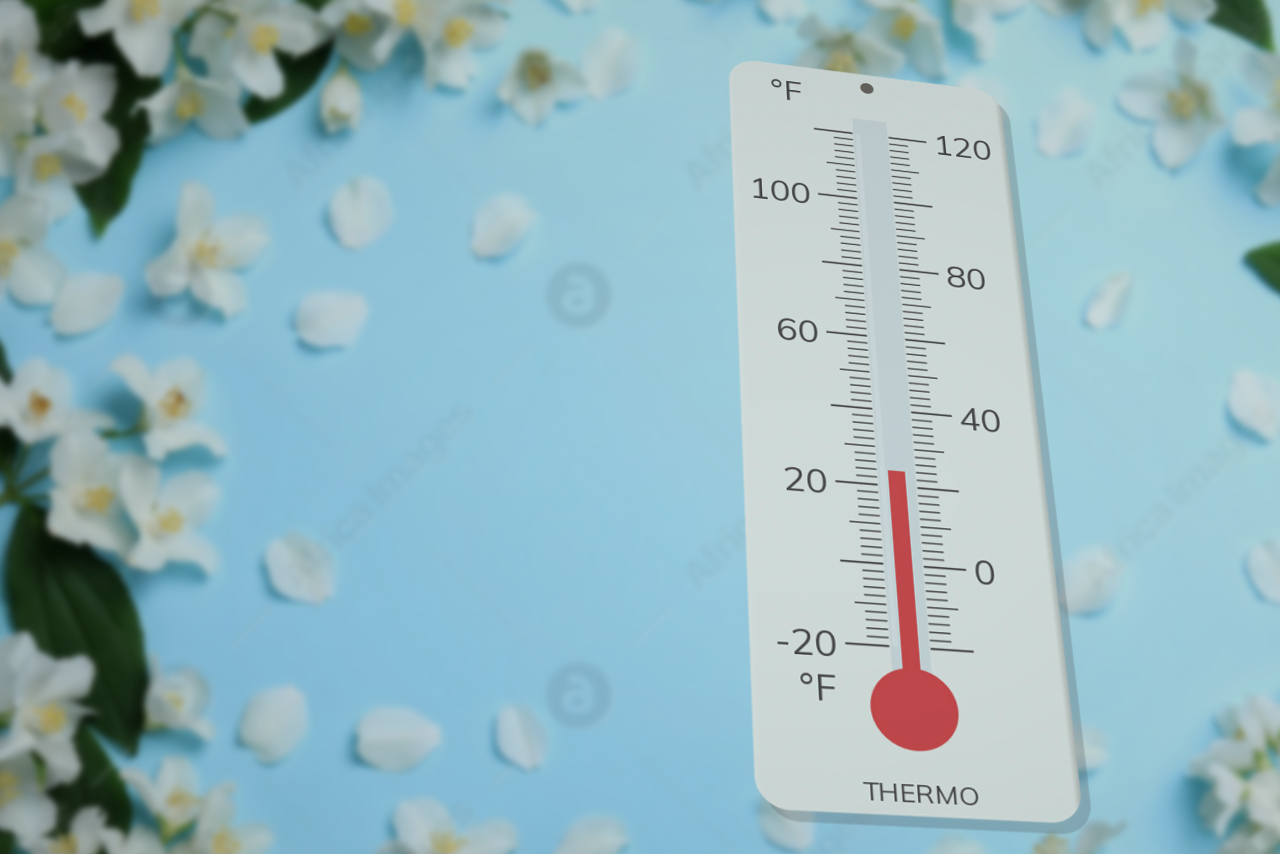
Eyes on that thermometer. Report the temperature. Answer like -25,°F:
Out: 24,°F
